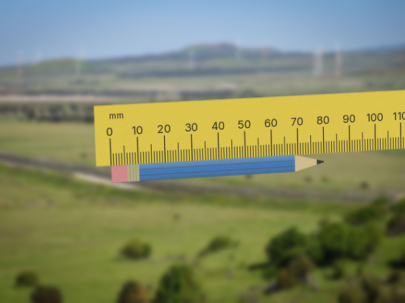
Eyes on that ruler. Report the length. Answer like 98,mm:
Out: 80,mm
